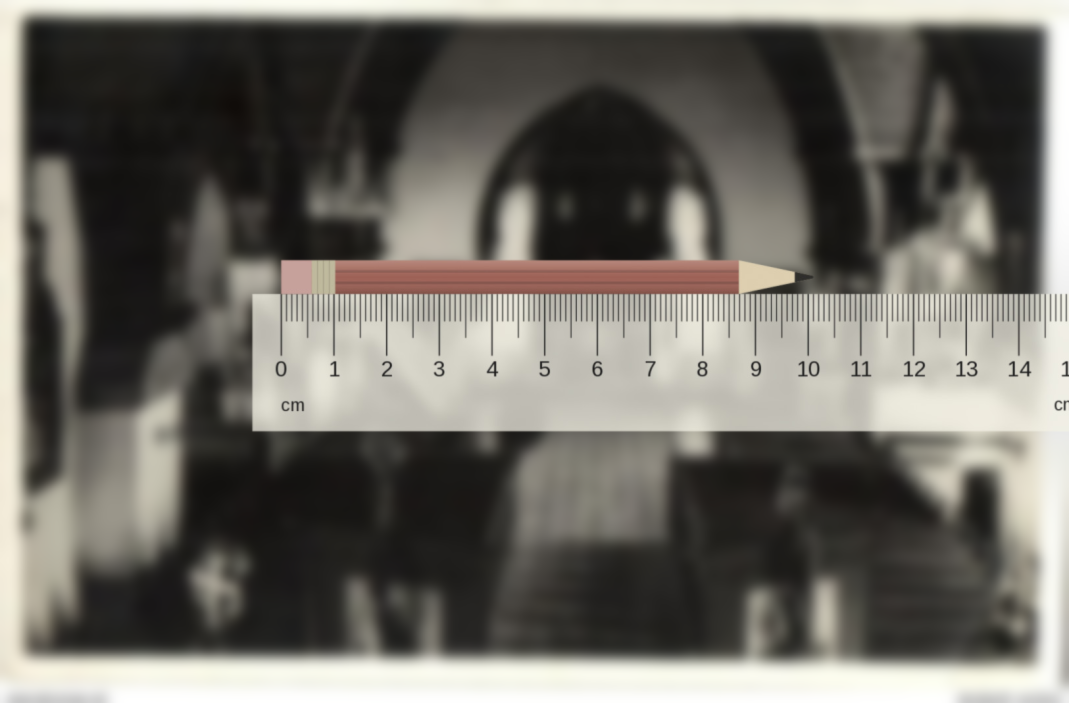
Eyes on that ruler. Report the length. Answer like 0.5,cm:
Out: 10.1,cm
